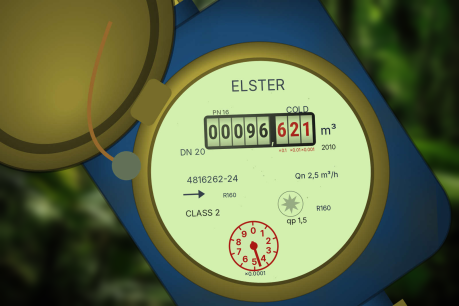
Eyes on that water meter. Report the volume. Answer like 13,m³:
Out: 96.6214,m³
